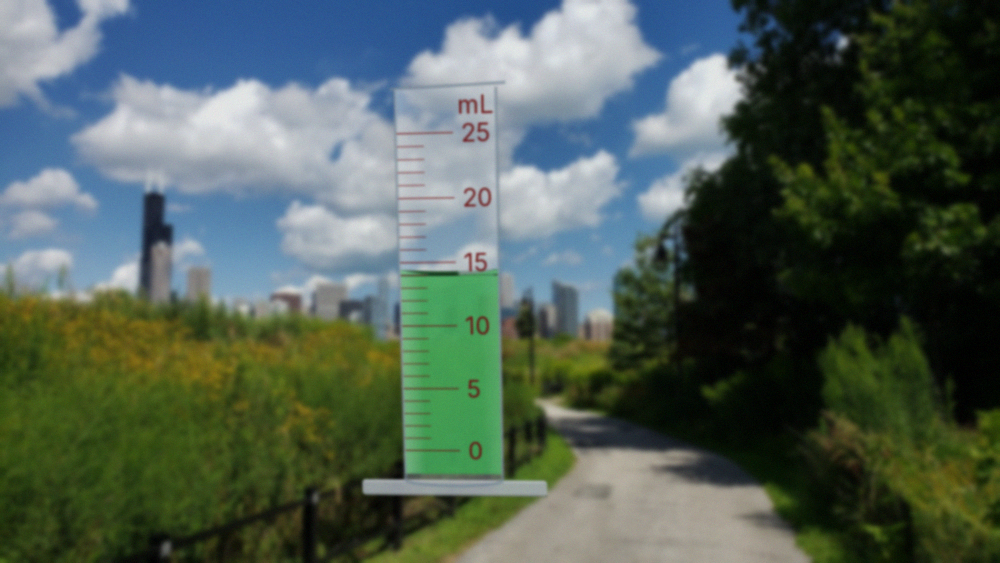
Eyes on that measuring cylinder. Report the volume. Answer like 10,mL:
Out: 14,mL
